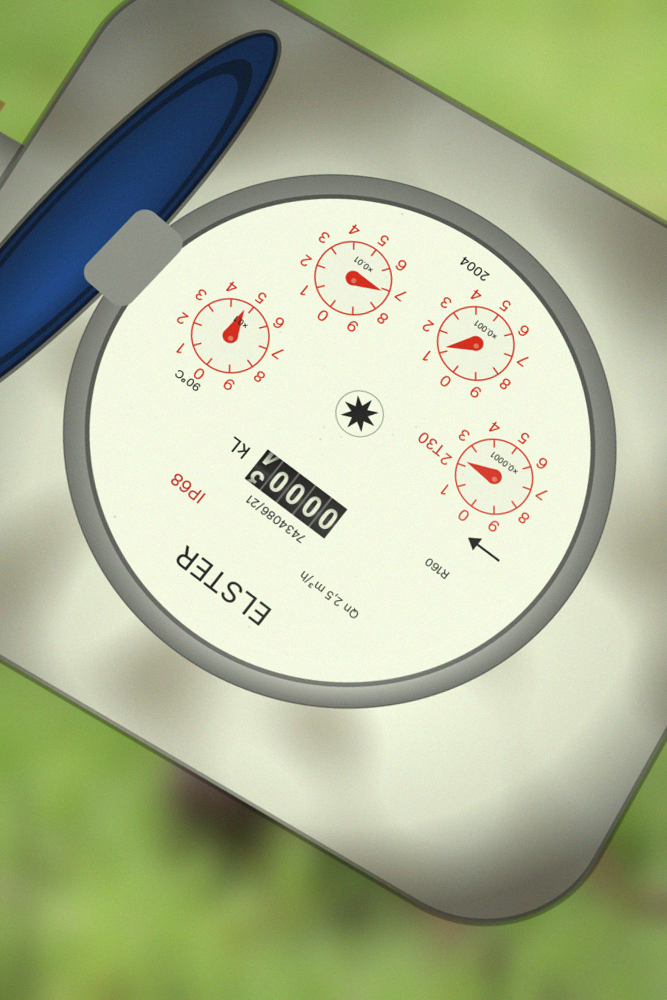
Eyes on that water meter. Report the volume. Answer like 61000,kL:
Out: 3.4712,kL
